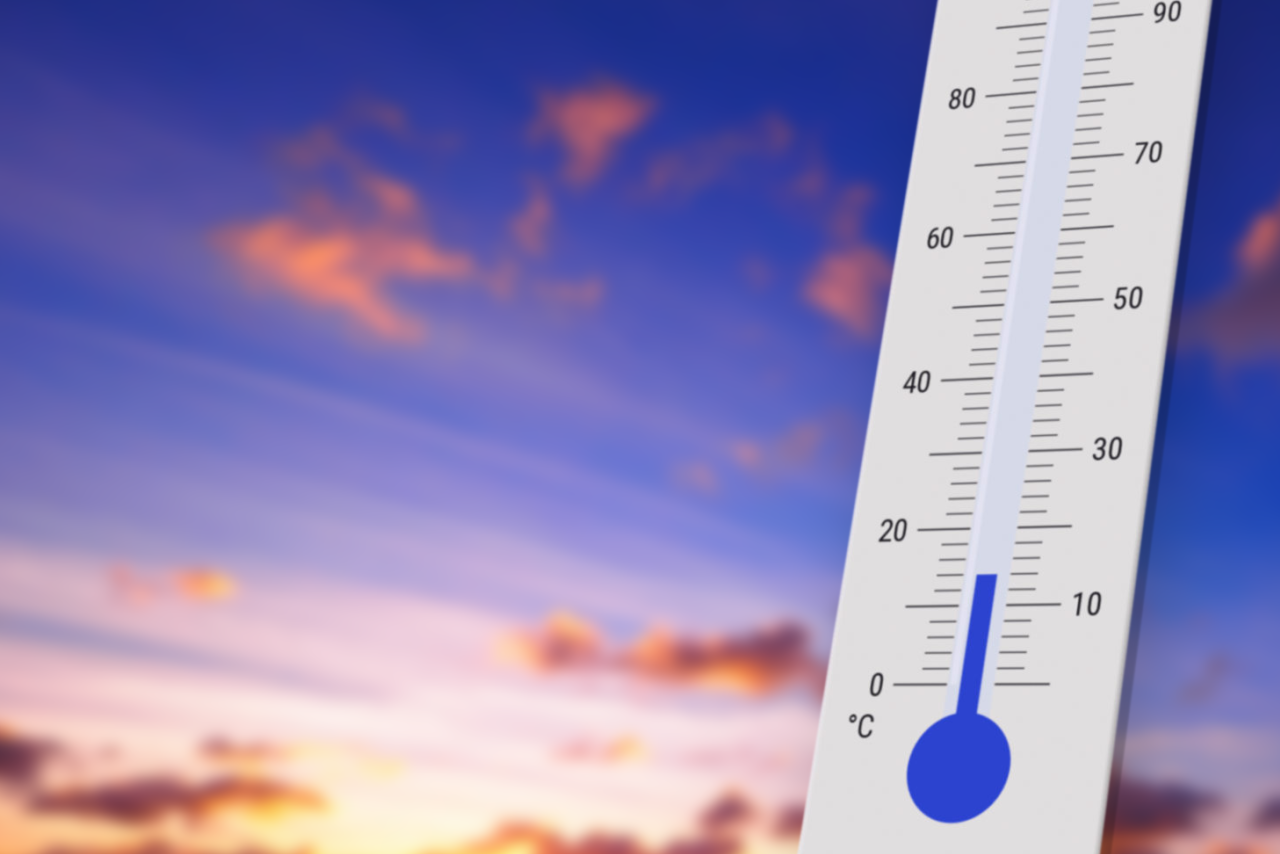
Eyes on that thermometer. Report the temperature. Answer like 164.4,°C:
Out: 14,°C
